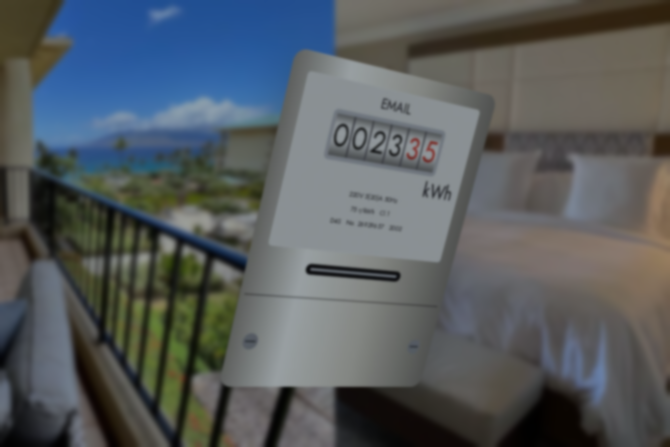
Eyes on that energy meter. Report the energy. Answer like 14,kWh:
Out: 23.35,kWh
